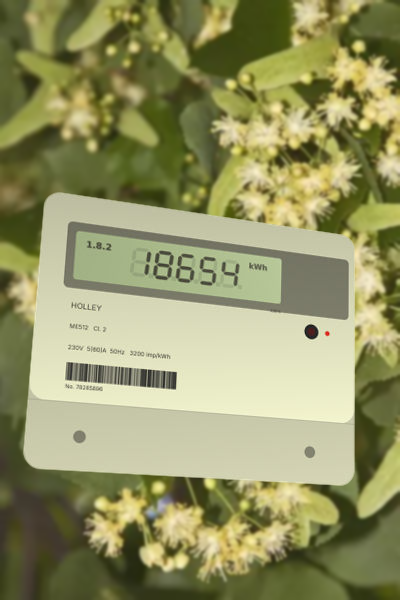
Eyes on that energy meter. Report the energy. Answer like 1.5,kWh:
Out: 18654,kWh
